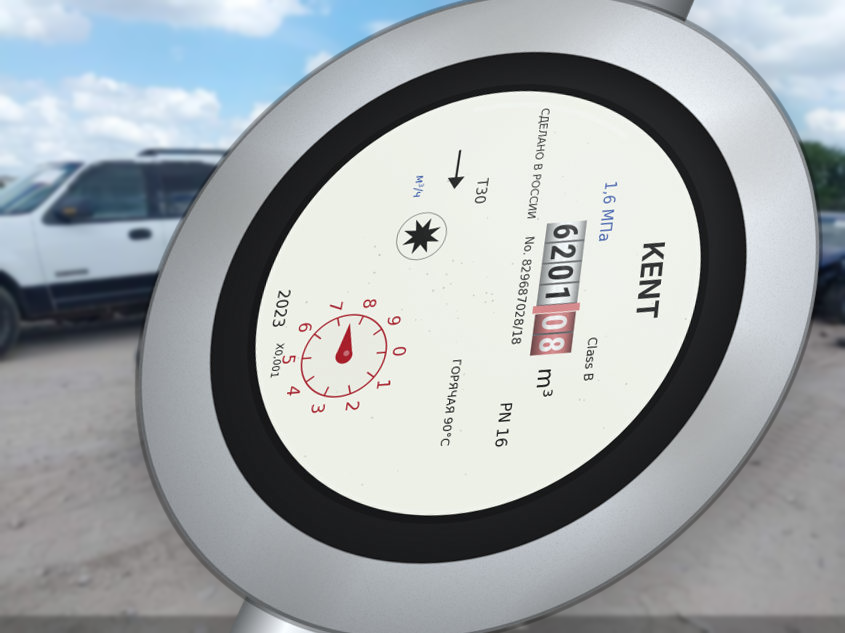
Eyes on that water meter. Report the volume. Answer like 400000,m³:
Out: 6201.087,m³
